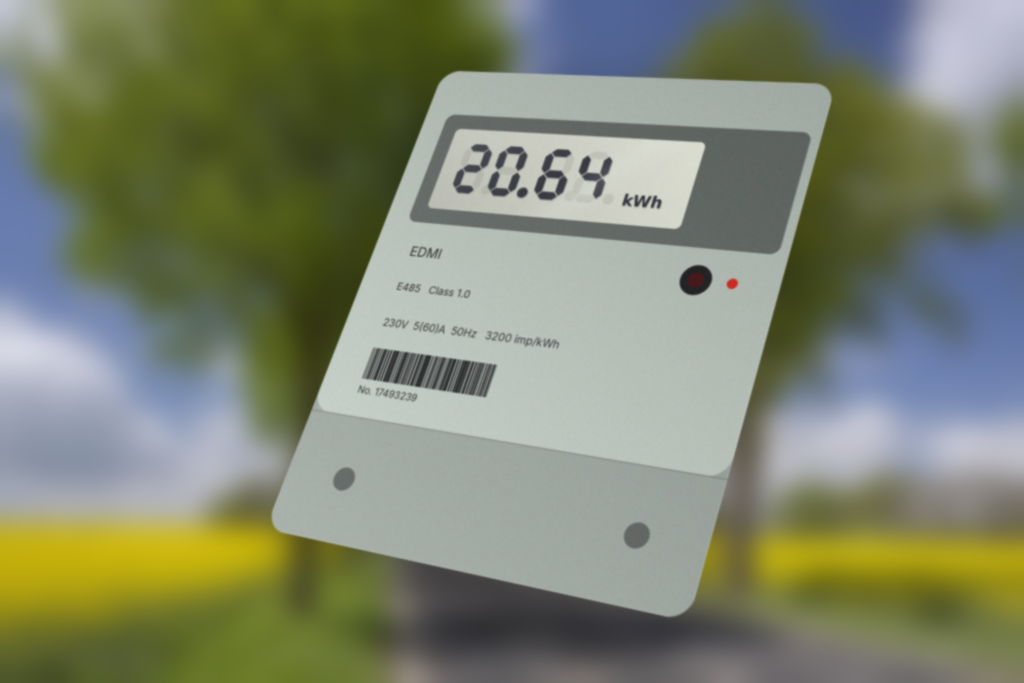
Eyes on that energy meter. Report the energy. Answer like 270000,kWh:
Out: 20.64,kWh
